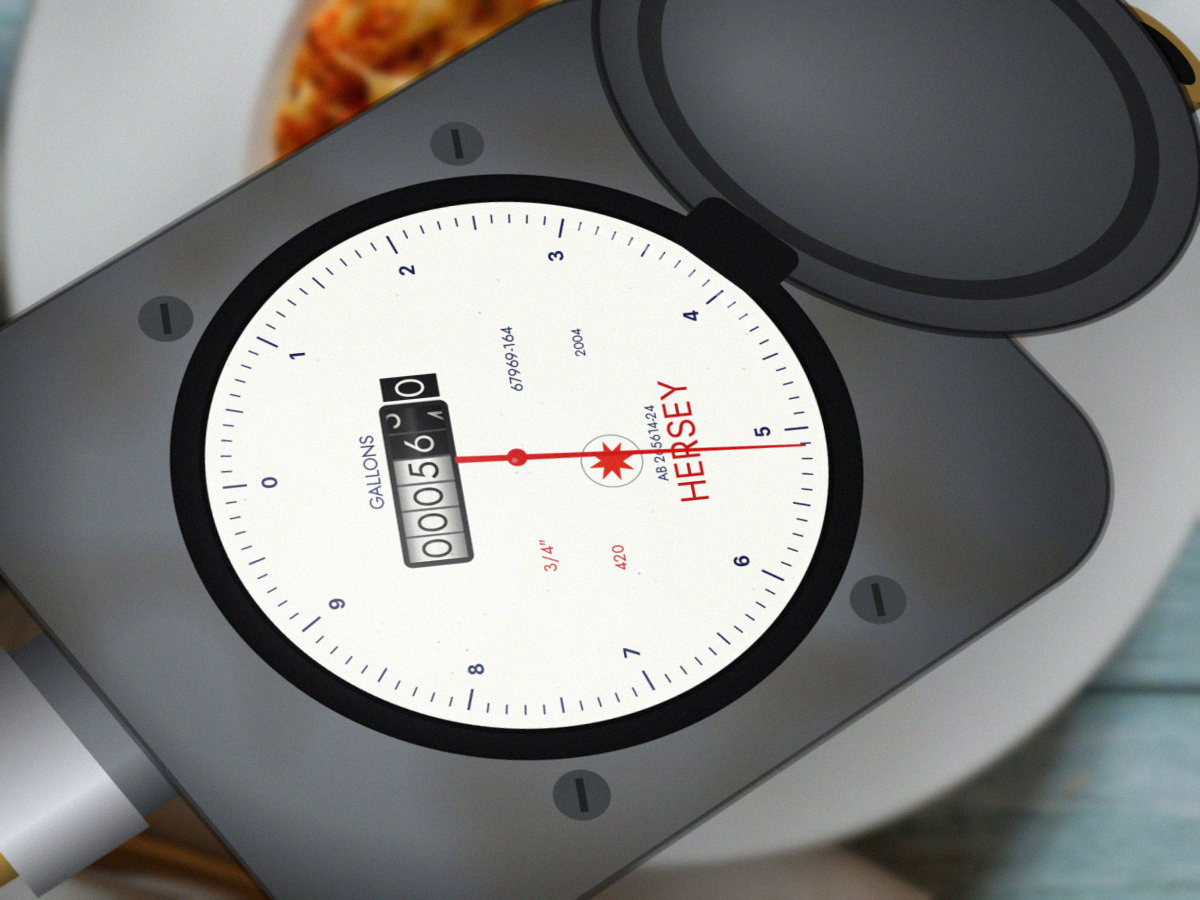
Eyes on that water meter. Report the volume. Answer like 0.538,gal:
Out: 5635.1,gal
